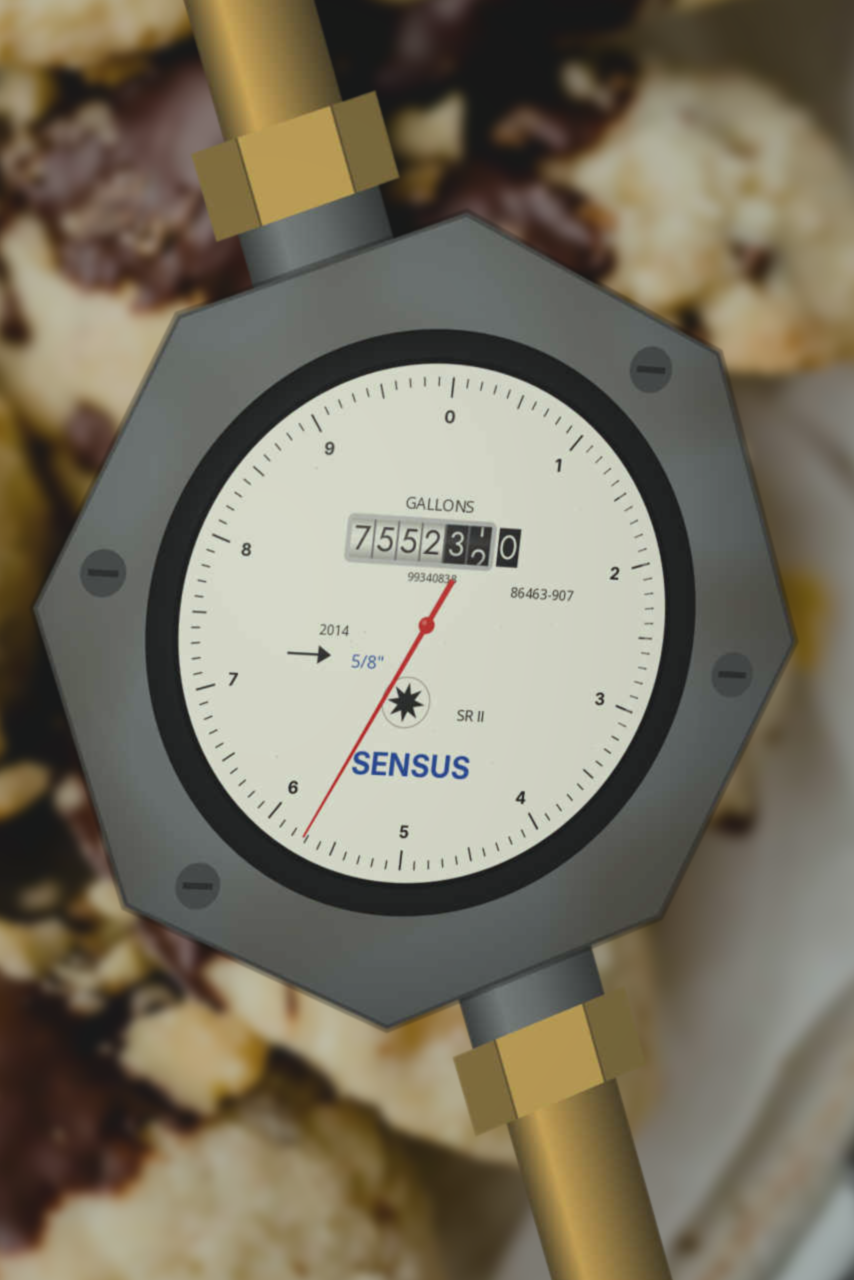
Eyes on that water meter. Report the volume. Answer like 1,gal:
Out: 7552315.7,gal
